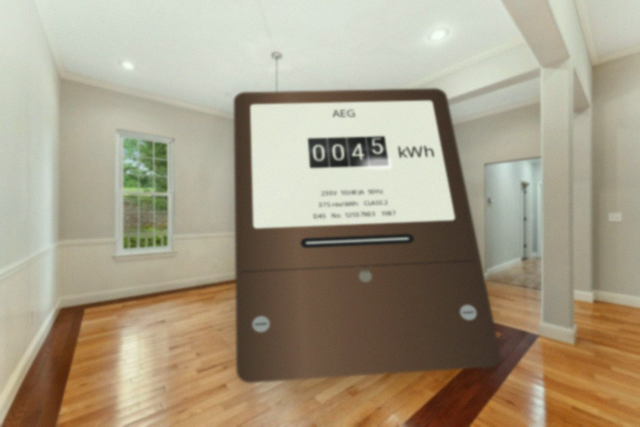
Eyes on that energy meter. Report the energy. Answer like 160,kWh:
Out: 45,kWh
